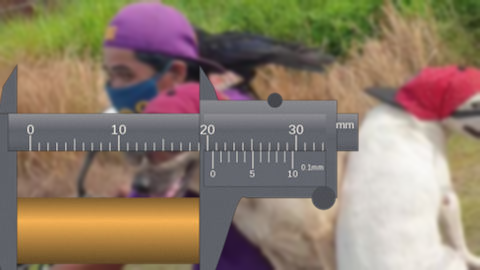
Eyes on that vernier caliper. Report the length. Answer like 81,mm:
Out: 20.6,mm
